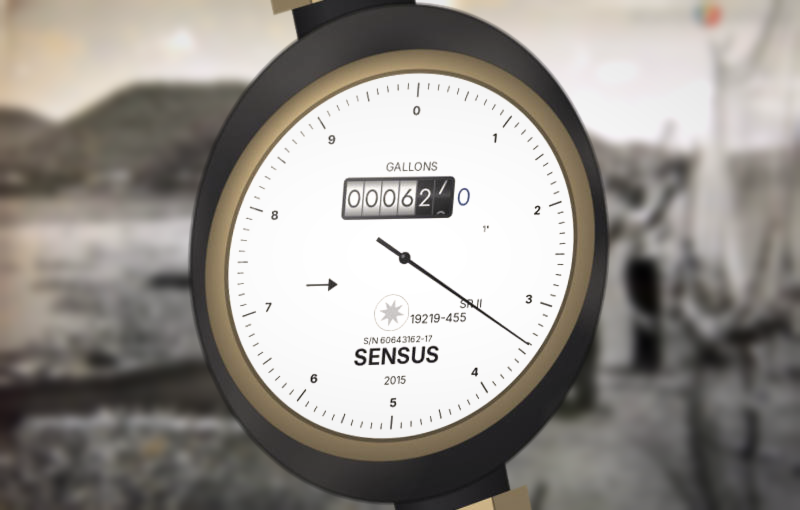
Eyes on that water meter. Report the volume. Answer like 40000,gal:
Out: 6273.4,gal
